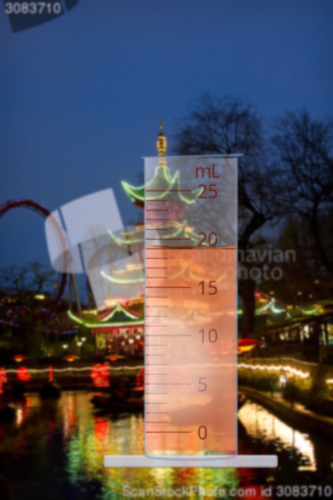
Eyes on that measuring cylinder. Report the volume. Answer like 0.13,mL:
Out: 19,mL
